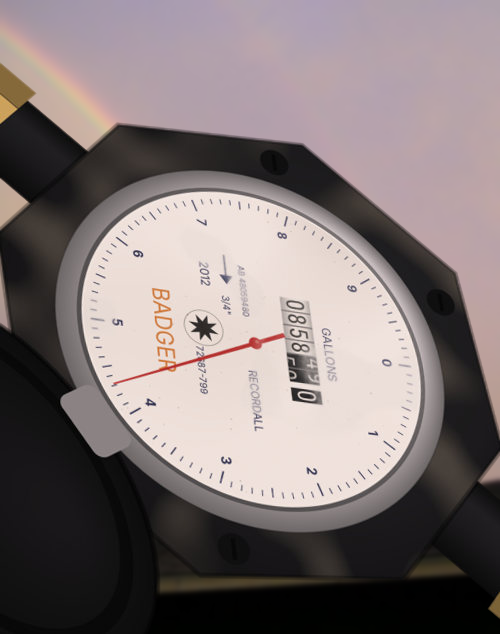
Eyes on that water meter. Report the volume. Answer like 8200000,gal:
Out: 858494.3,gal
